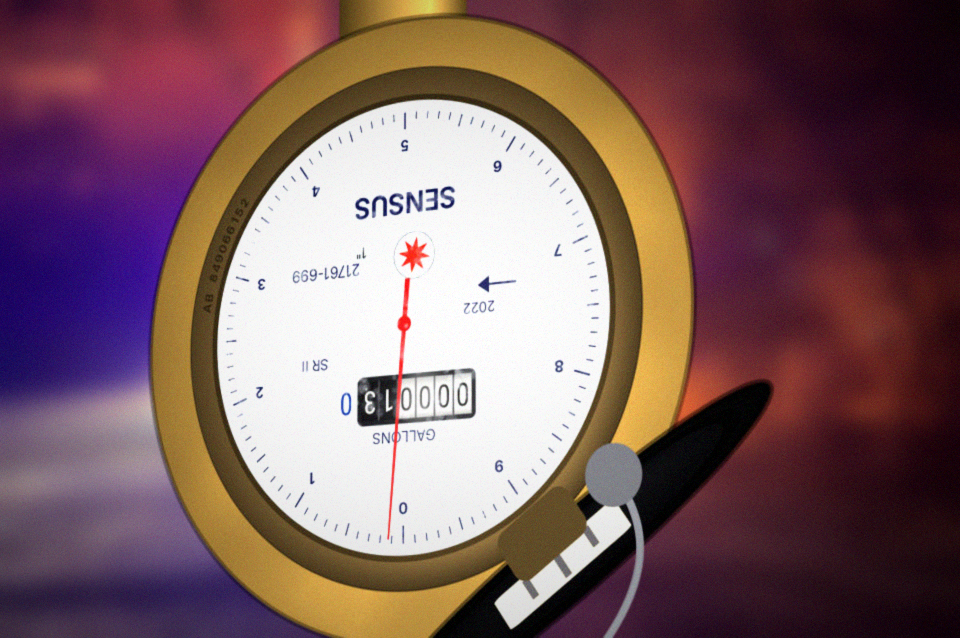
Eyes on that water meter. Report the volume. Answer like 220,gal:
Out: 130.1,gal
